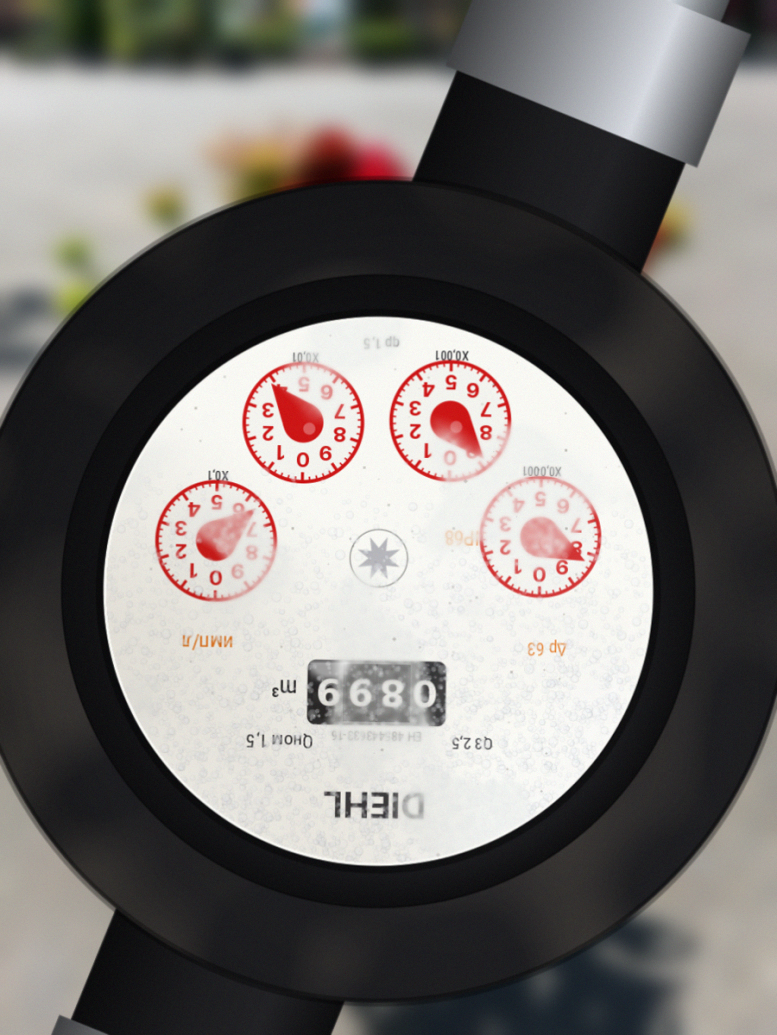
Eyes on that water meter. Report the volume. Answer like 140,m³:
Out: 899.6388,m³
